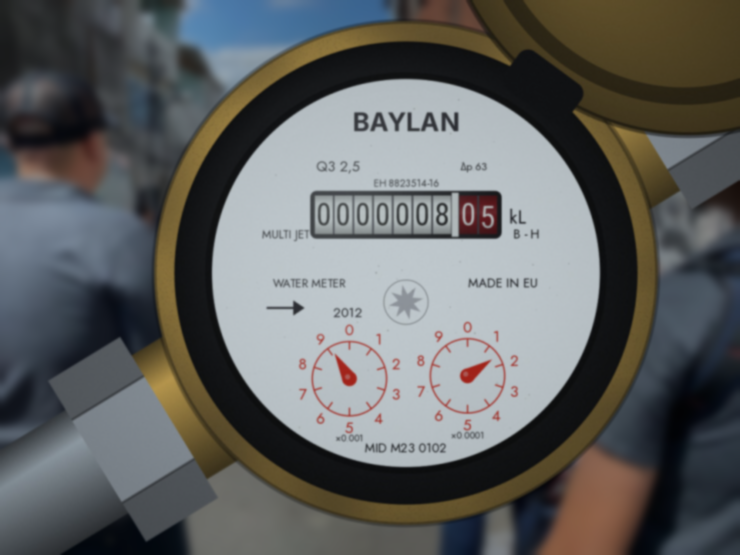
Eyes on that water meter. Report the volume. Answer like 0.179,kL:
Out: 8.0491,kL
